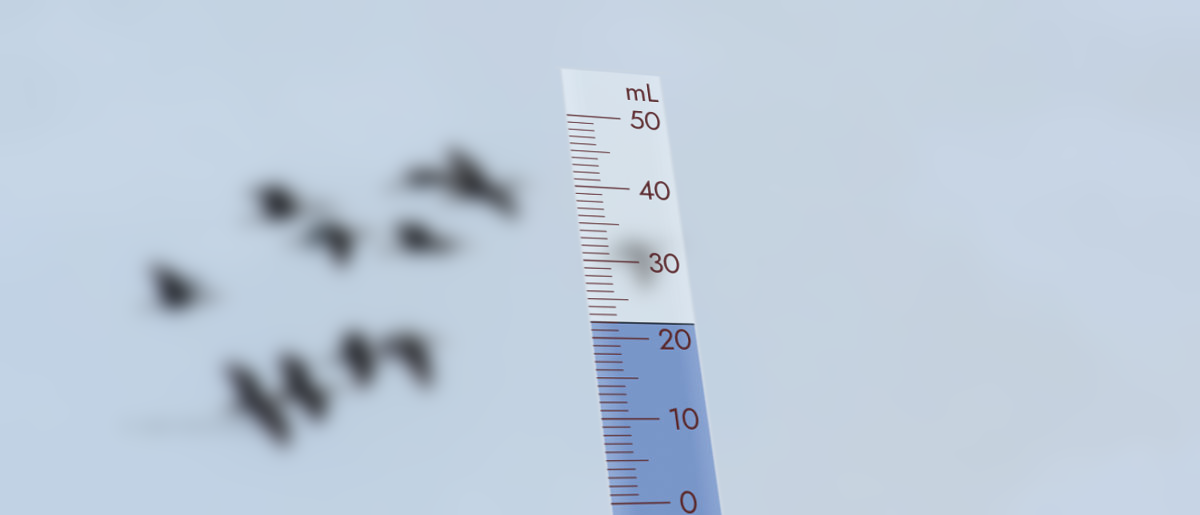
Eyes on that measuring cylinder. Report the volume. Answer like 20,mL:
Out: 22,mL
